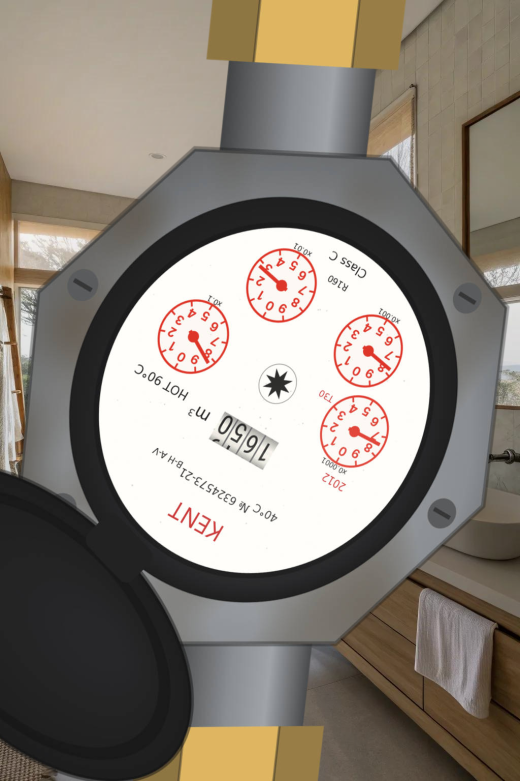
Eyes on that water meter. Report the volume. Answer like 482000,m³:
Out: 1649.8277,m³
